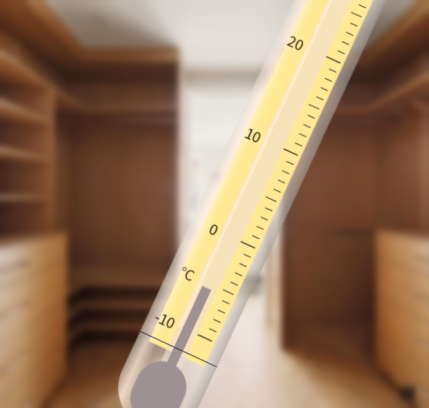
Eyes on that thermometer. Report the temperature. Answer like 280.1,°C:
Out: -5.5,°C
